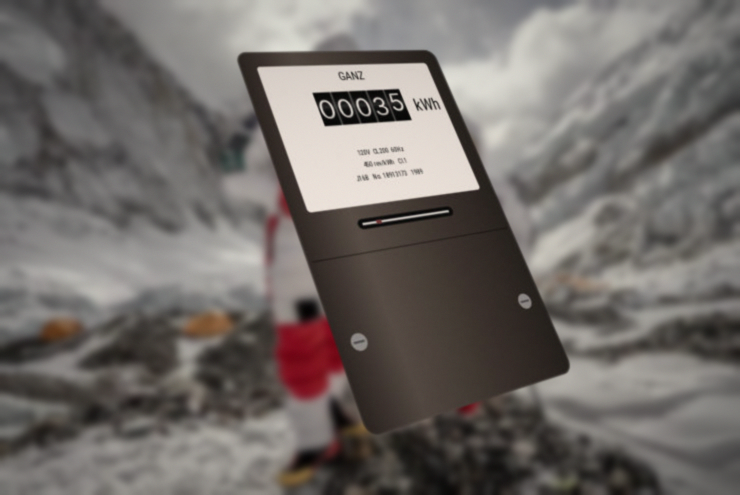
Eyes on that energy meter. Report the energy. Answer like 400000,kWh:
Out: 35,kWh
